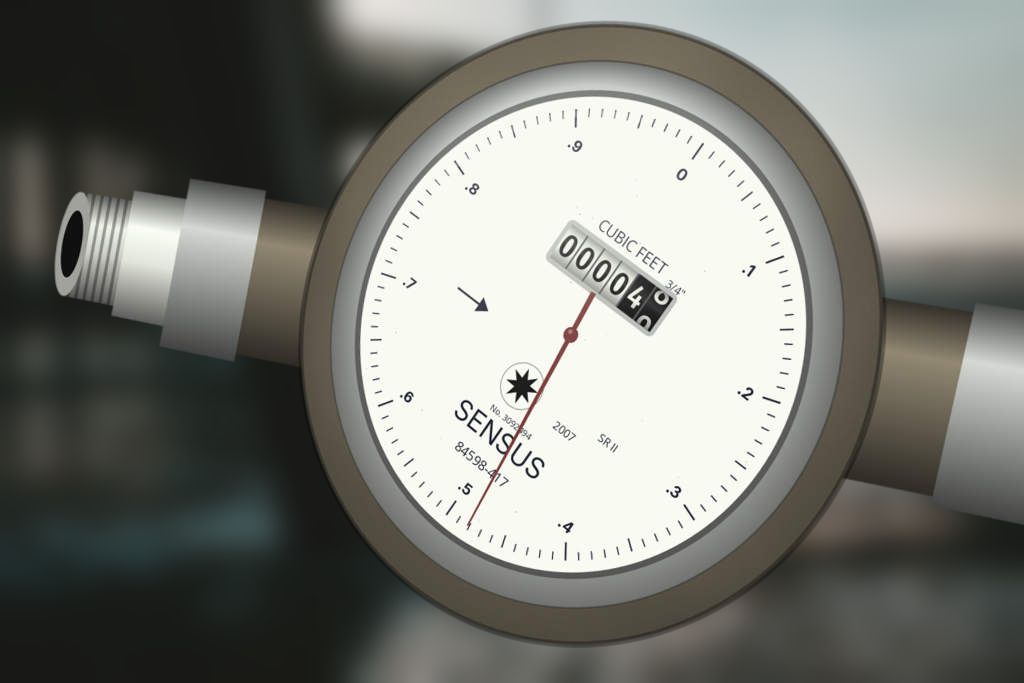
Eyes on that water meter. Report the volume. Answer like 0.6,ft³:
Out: 48.48,ft³
